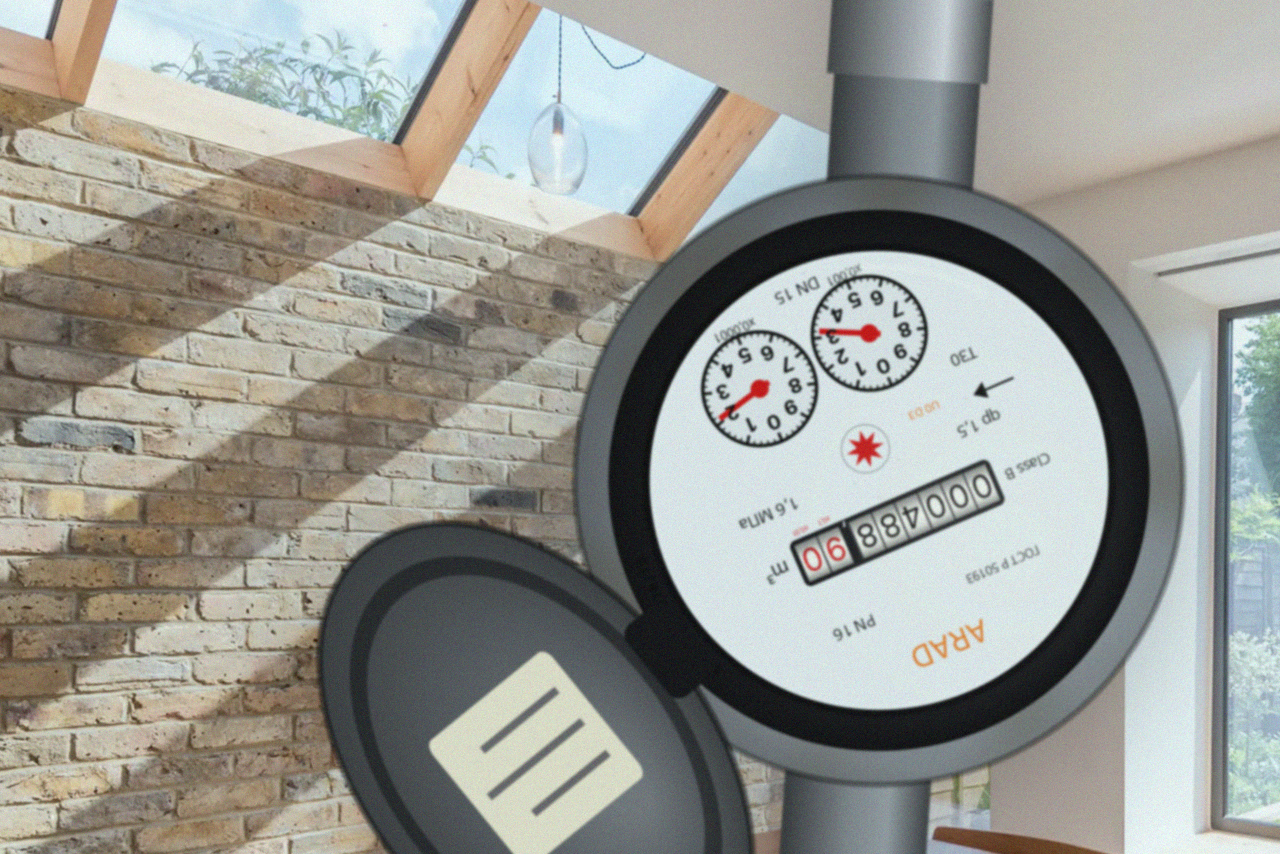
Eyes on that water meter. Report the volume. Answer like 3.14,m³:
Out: 488.9032,m³
